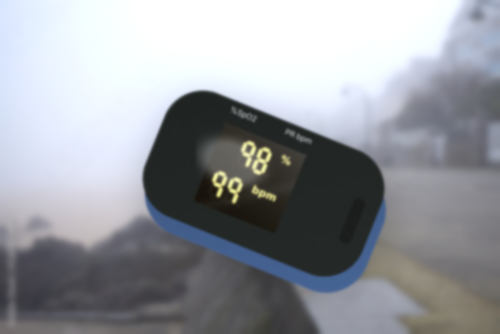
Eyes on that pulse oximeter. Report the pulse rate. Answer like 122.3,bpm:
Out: 99,bpm
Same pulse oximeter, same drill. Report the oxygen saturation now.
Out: 98,%
